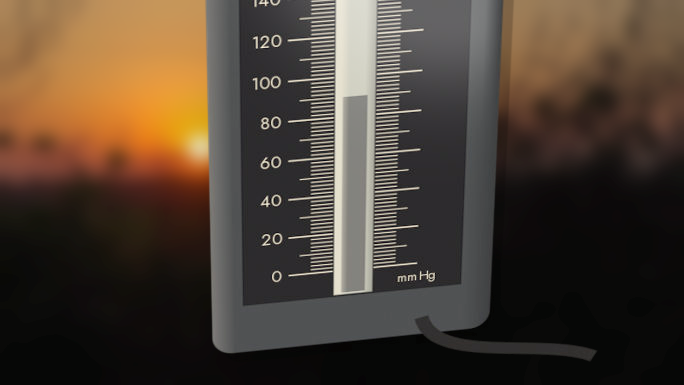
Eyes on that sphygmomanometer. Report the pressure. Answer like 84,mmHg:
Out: 90,mmHg
